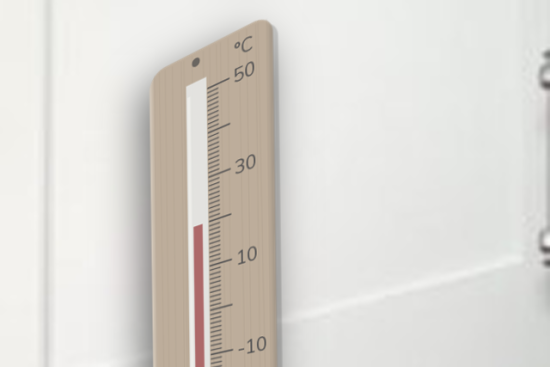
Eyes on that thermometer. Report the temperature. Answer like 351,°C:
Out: 20,°C
